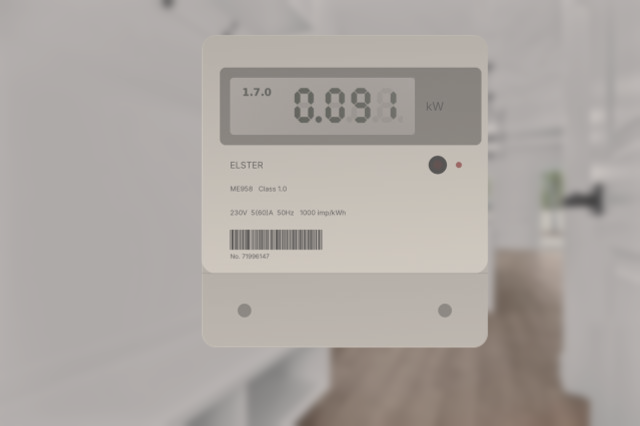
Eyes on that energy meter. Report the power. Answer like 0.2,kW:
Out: 0.091,kW
